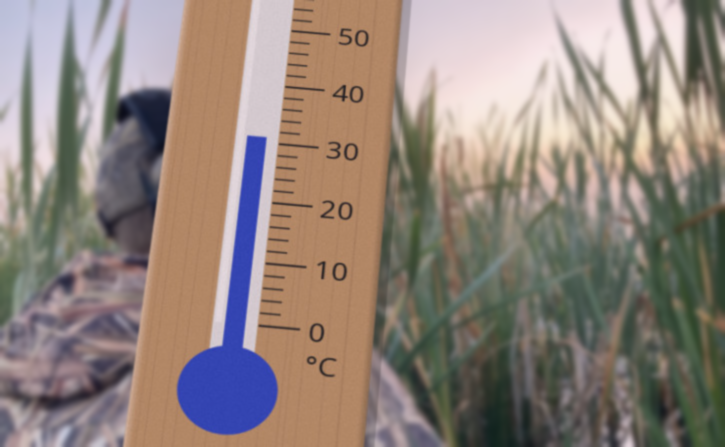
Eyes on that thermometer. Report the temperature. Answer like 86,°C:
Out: 31,°C
